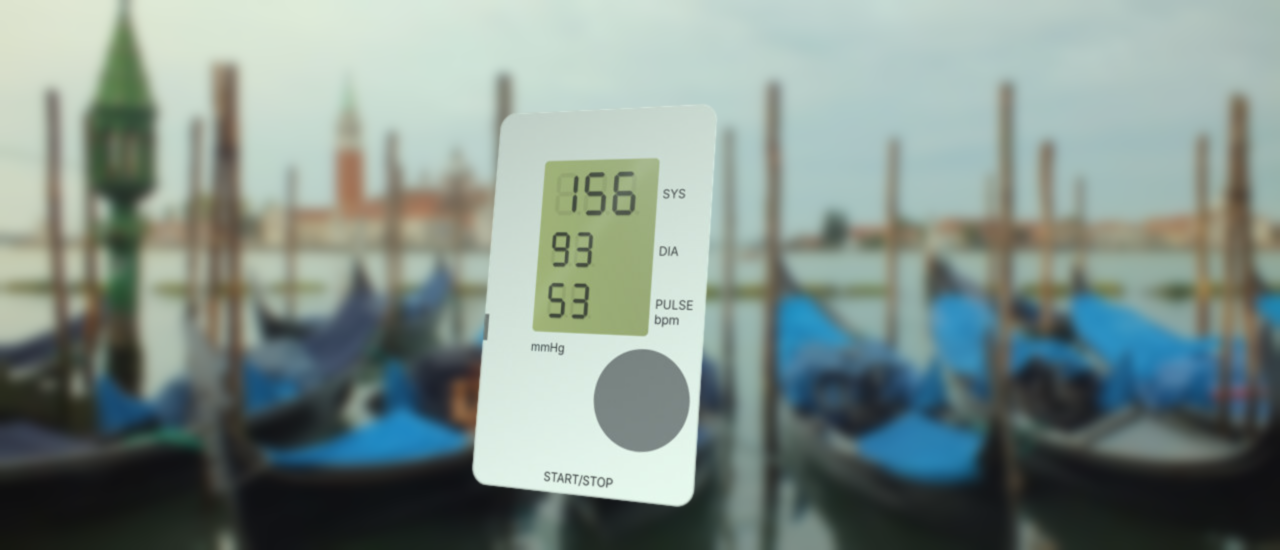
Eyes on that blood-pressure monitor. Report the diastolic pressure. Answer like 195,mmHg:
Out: 93,mmHg
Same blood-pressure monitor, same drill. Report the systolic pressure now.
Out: 156,mmHg
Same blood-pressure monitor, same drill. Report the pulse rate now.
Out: 53,bpm
